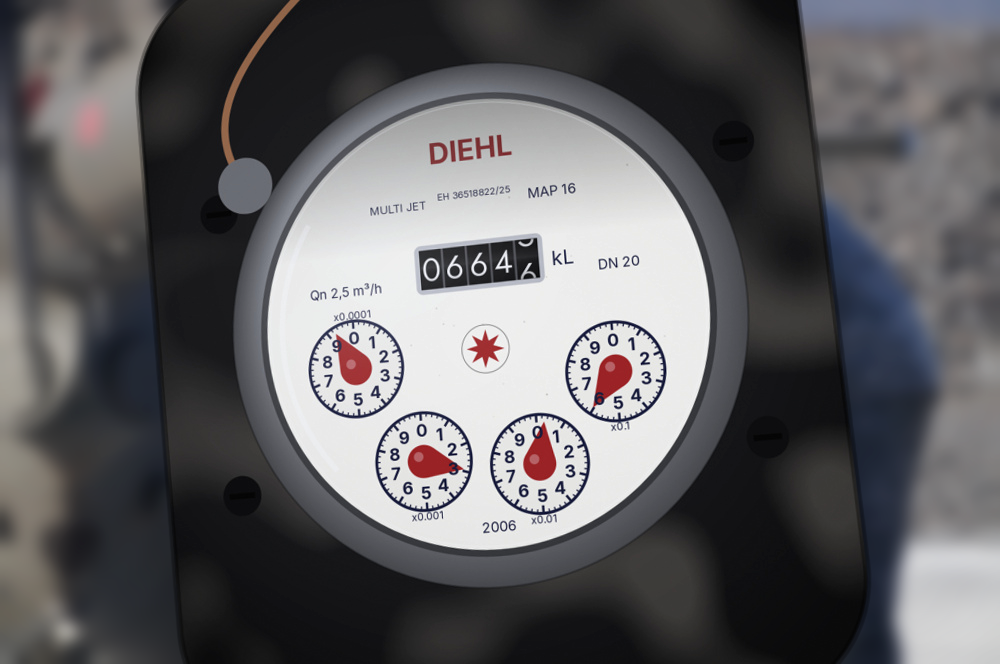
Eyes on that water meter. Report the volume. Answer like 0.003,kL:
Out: 6645.6029,kL
